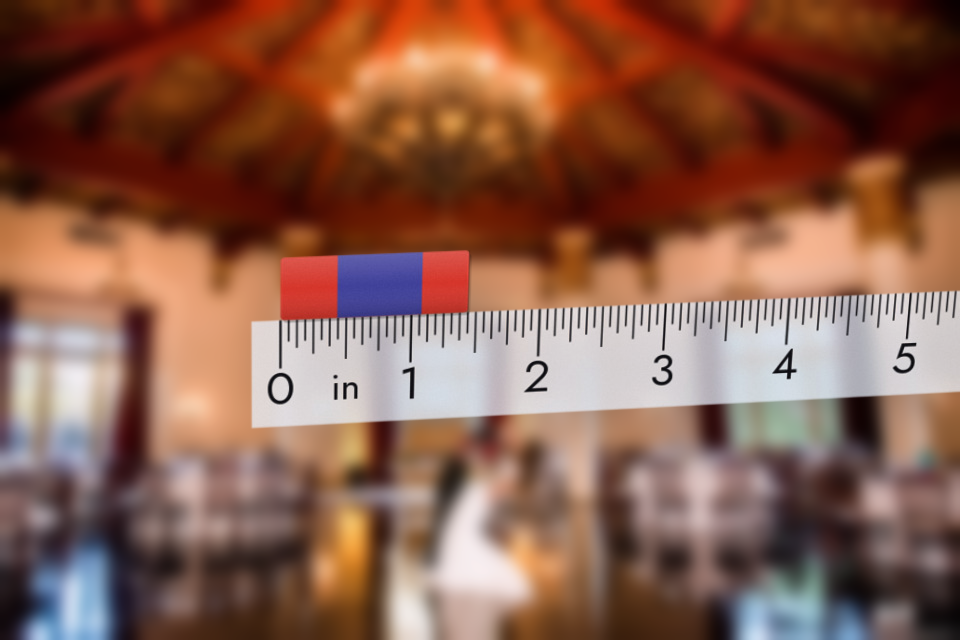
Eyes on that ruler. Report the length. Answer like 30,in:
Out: 1.4375,in
